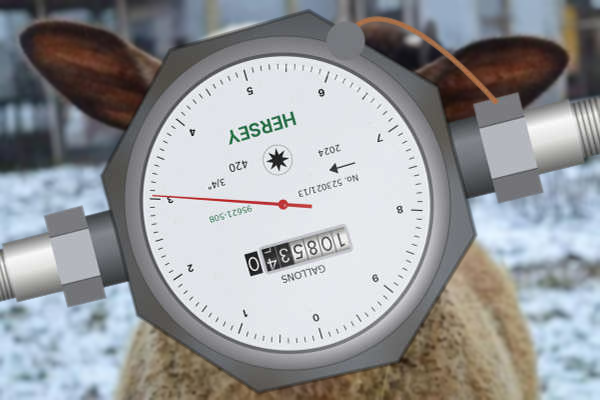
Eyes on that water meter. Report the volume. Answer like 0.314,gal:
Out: 1085343.0,gal
